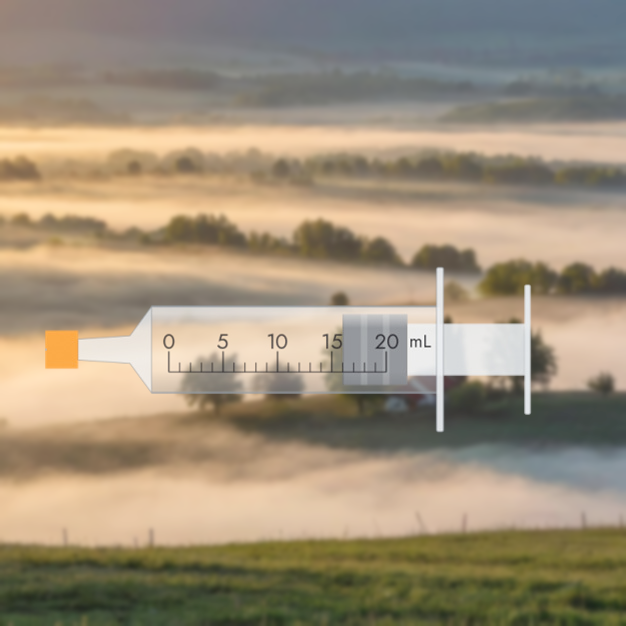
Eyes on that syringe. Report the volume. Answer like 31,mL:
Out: 16,mL
